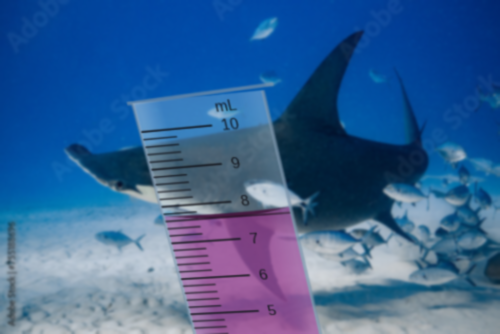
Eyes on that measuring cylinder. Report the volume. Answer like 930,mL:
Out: 7.6,mL
